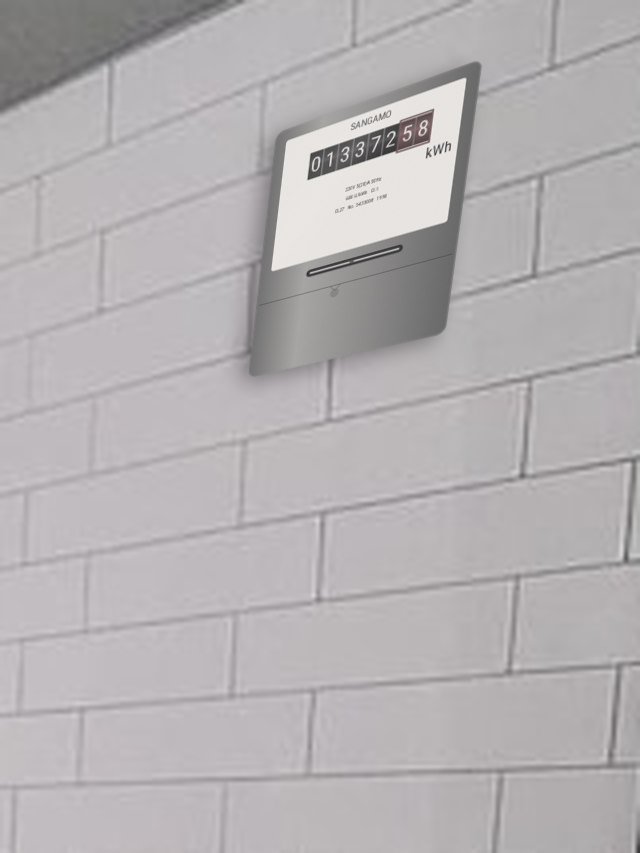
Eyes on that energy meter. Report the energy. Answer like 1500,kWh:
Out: 13372.58,kWh
